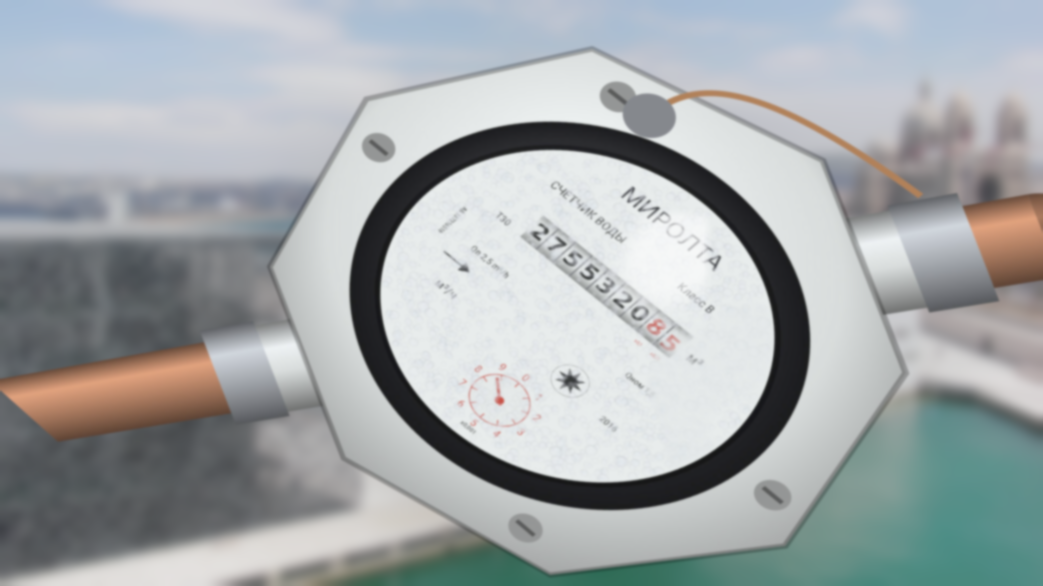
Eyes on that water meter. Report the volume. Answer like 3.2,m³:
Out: 2755320.848,m³
